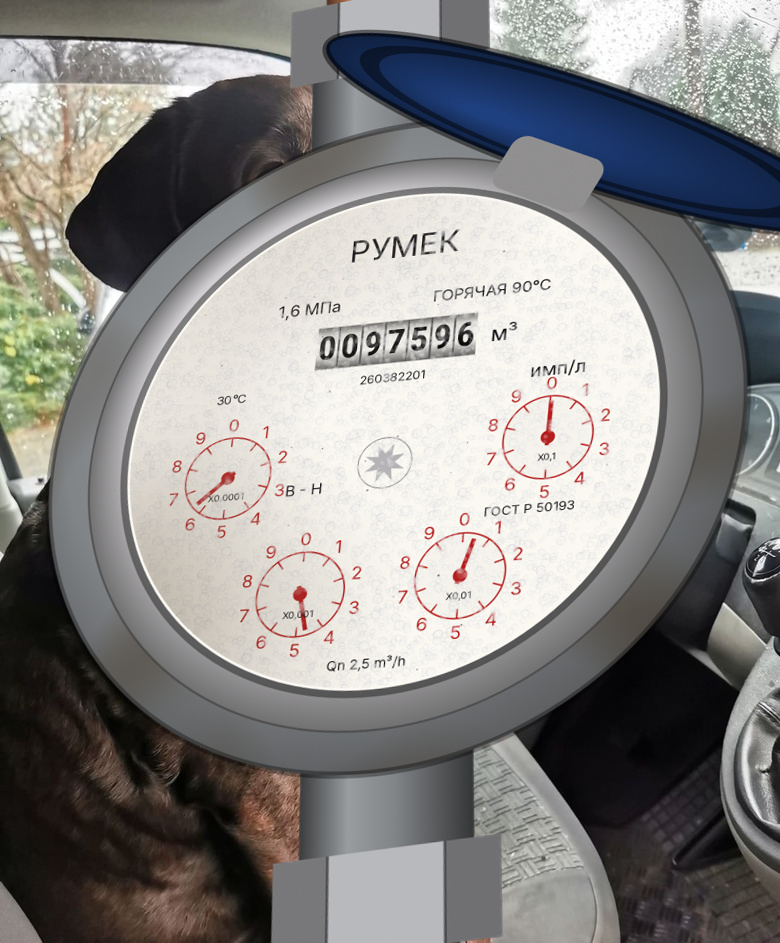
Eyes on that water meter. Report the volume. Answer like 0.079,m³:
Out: 97596.0046,m³
